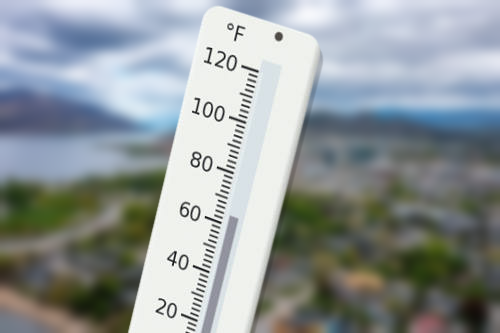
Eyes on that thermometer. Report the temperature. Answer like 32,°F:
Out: 64,°F
